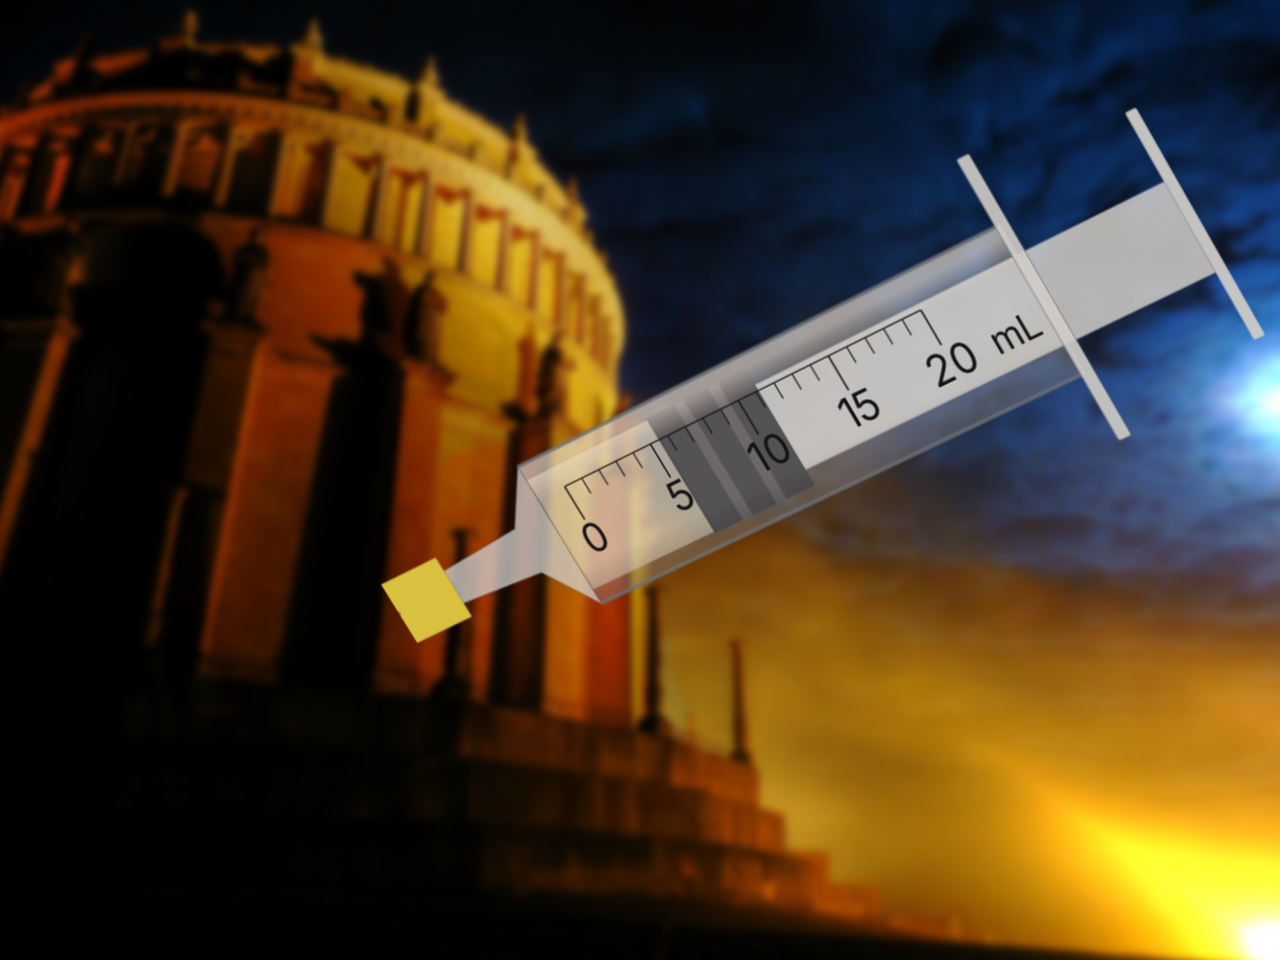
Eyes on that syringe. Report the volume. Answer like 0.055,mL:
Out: 5.5,mL
